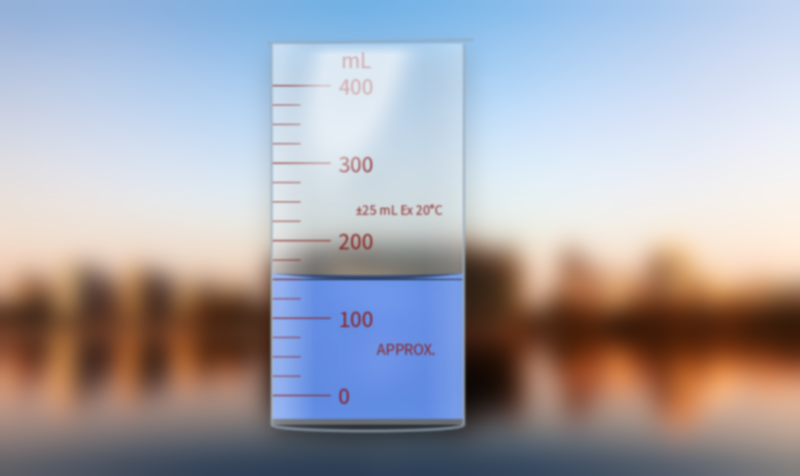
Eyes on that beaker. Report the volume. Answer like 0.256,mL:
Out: 150,mL
